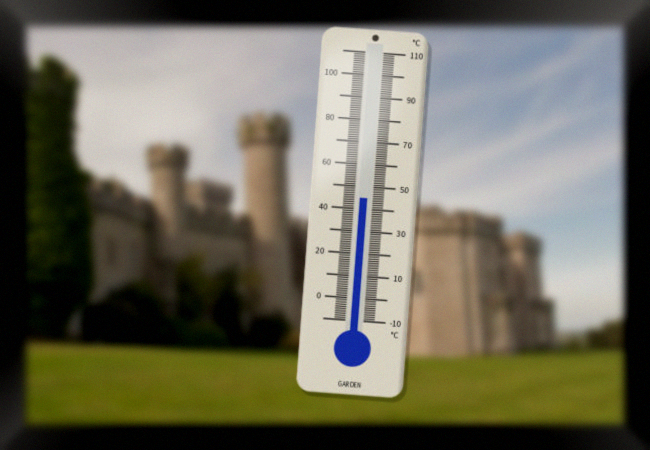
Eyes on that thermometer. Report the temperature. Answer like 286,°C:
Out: 45,°C
